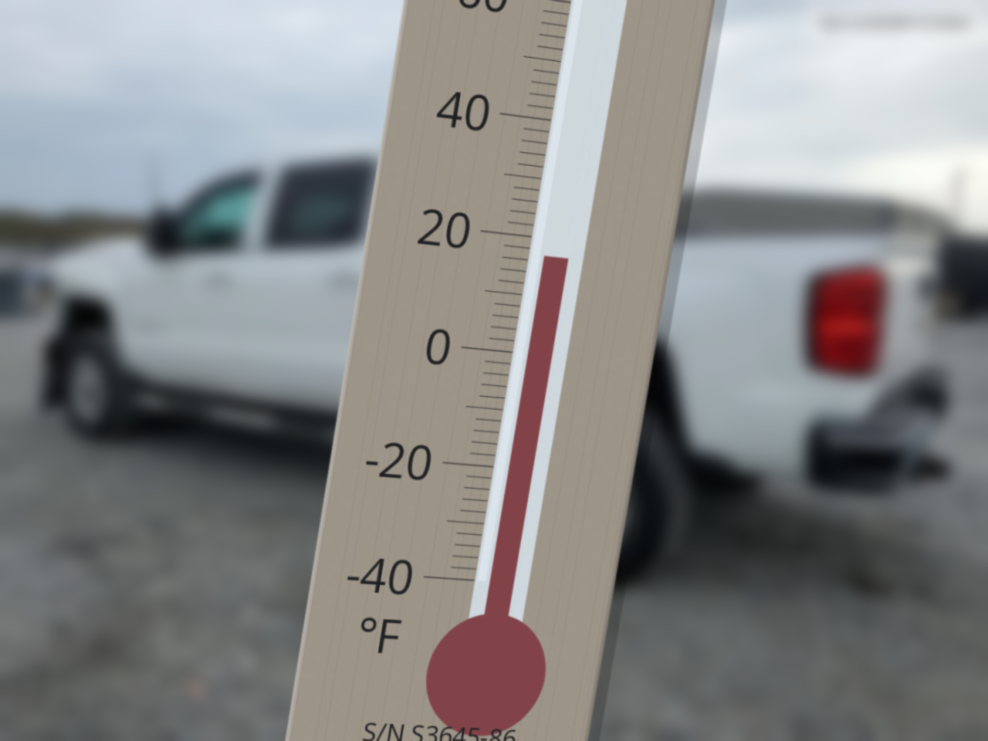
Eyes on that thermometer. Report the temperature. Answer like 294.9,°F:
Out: 17,°F
